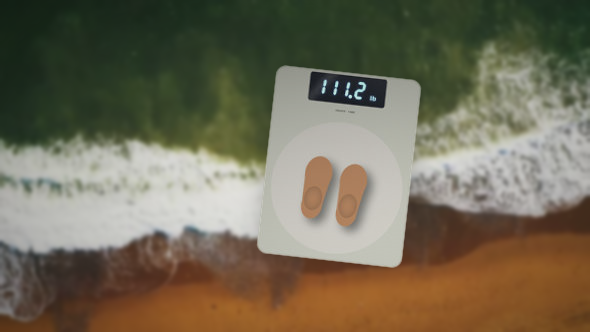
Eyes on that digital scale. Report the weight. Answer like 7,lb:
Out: 111.2,lb
